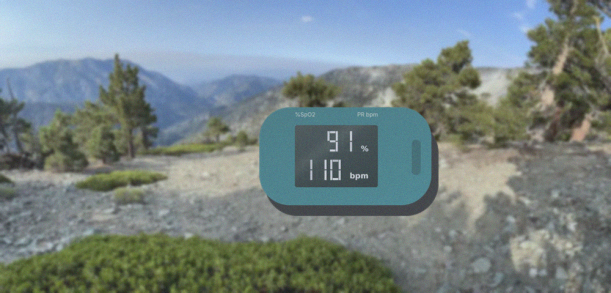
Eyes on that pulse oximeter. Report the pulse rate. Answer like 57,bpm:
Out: 110,bpm
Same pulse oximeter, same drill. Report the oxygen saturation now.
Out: 91,%
